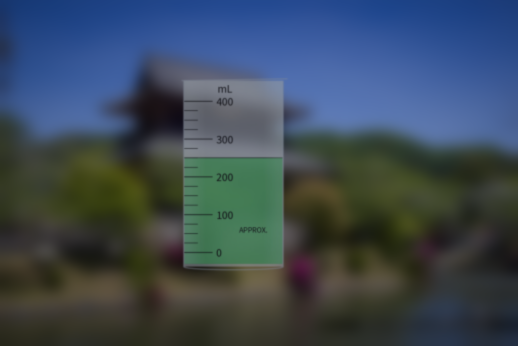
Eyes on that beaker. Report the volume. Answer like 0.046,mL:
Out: 250,mL
